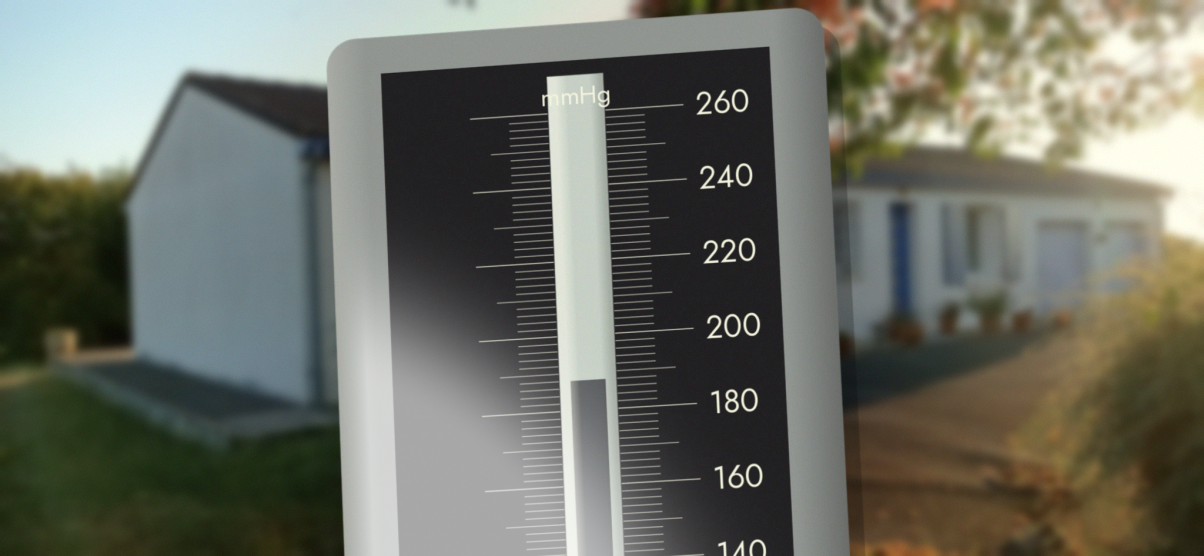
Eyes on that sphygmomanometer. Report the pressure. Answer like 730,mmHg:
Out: 188,mmHg
